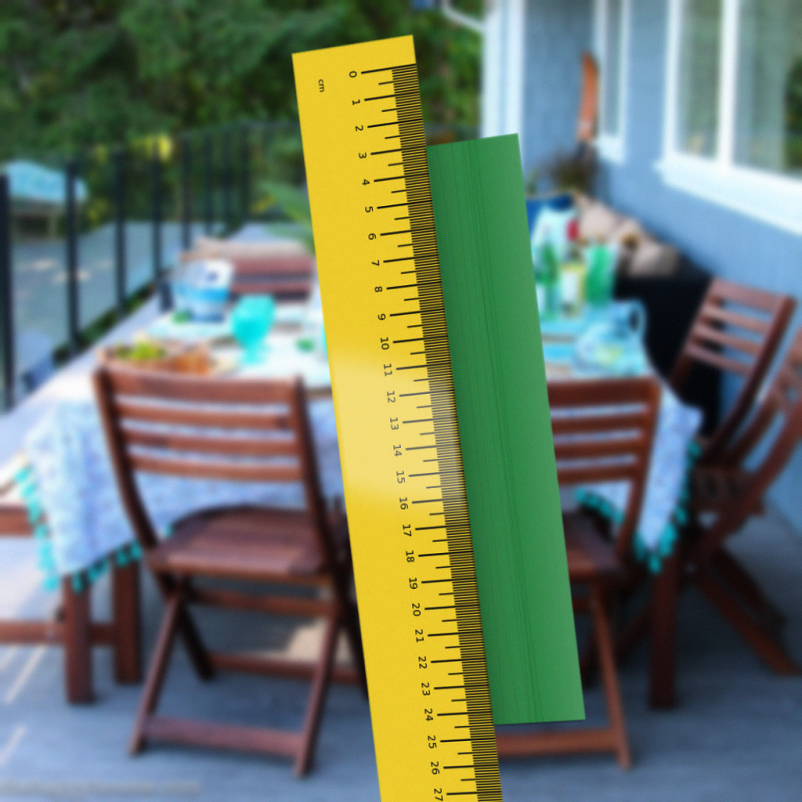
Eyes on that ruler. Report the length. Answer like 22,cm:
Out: 21.5,cm
